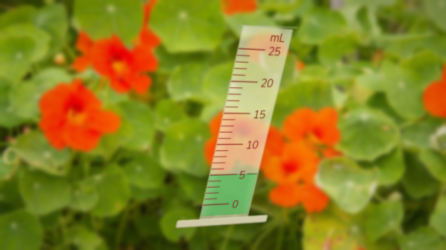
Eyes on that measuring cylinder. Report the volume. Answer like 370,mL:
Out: 5,mL
